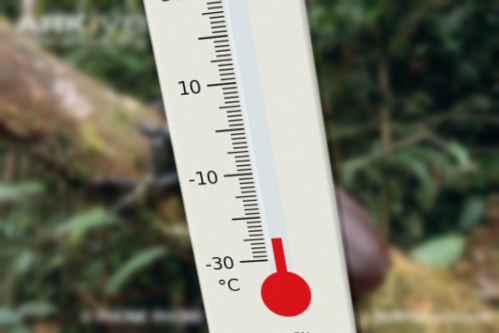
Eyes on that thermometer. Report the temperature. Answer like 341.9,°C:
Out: -25,°C
